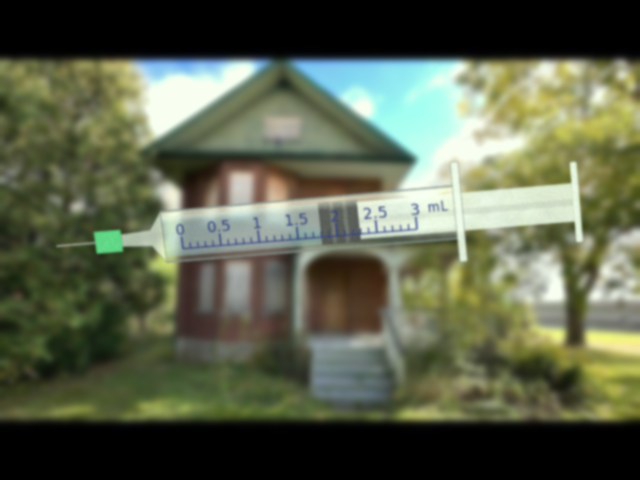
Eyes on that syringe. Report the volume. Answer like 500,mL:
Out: 1.8,mL
